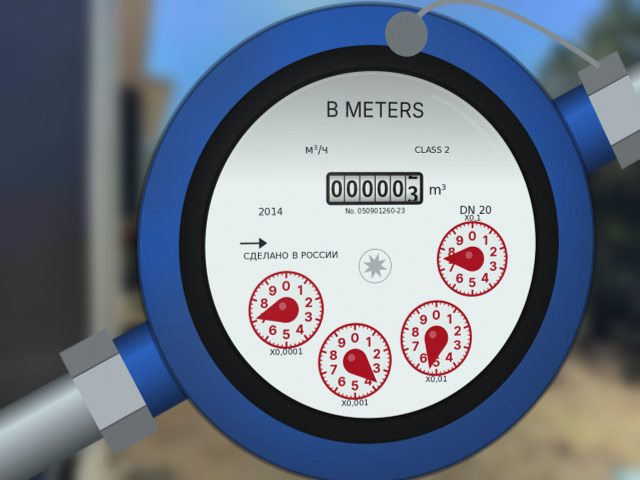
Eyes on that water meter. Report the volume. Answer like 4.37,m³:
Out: 2.7537,m³
